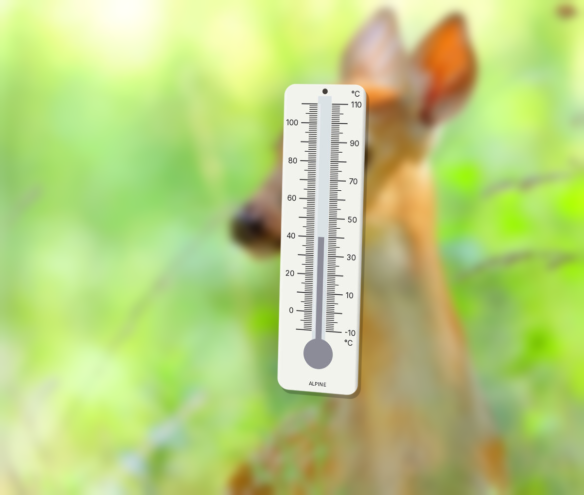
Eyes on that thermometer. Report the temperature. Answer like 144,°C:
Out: 40,°C
